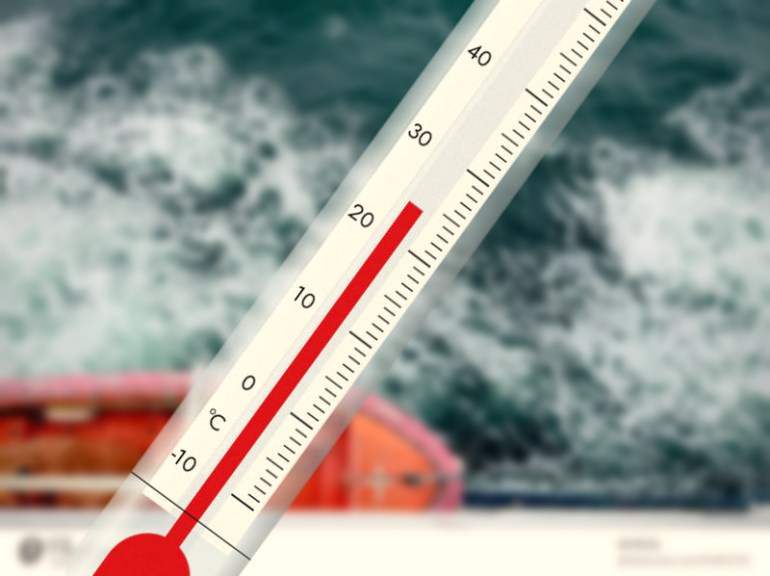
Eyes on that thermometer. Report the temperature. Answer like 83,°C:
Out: 24,°C
